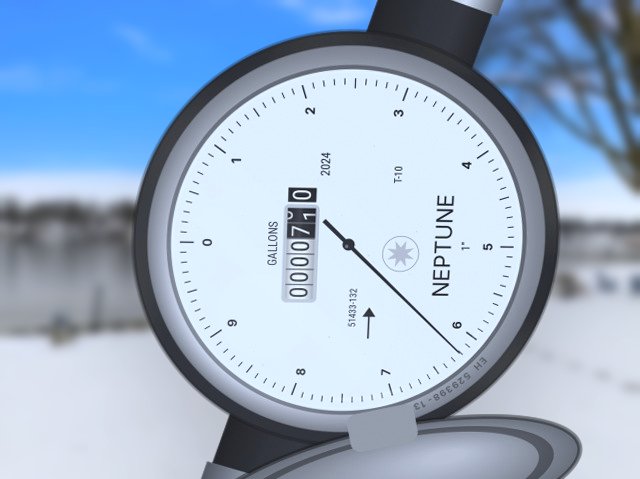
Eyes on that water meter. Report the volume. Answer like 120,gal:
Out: 706.2,gal
